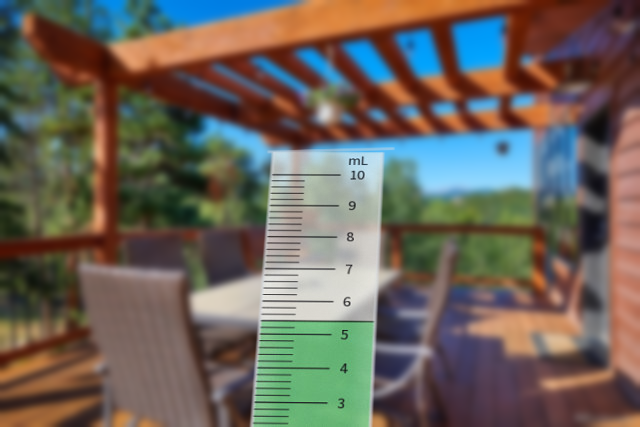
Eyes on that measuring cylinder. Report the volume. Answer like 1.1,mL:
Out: 5.4,mL
